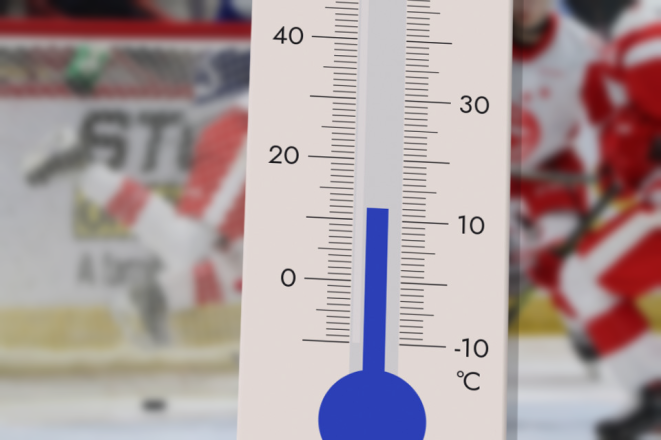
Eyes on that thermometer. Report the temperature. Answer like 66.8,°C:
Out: 12,°C
